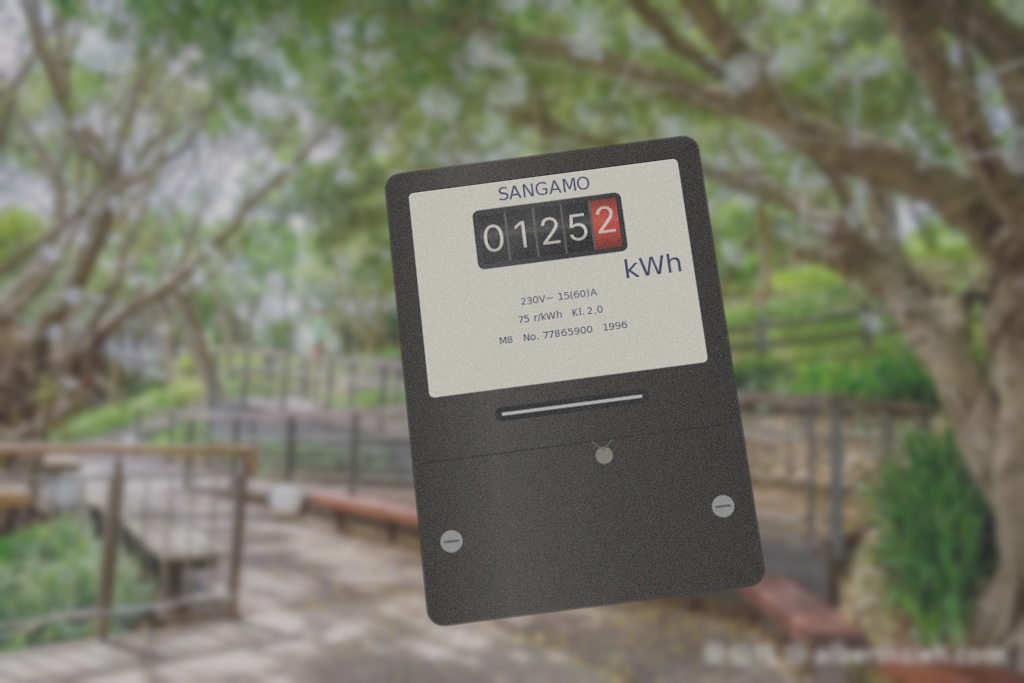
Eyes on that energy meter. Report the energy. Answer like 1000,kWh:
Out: 125.2,kWh
